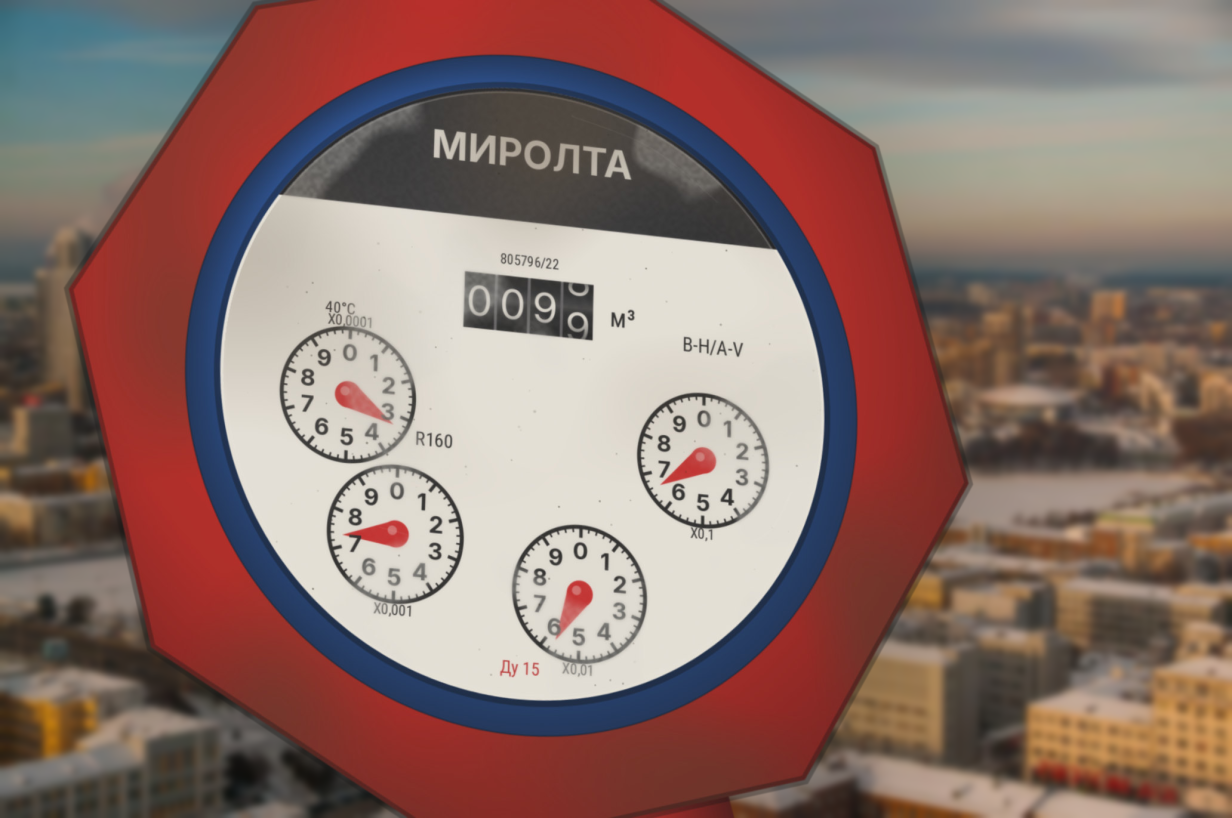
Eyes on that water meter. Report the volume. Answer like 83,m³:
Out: 98.6573,m³
